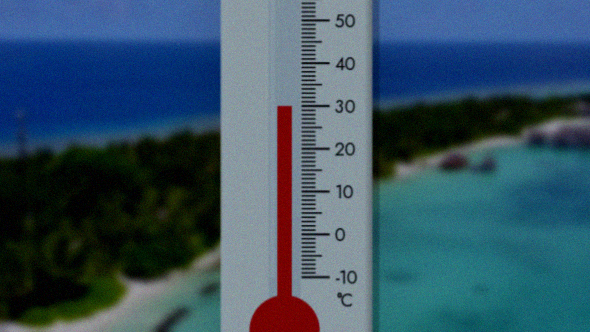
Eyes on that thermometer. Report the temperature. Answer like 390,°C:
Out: 30,°C
